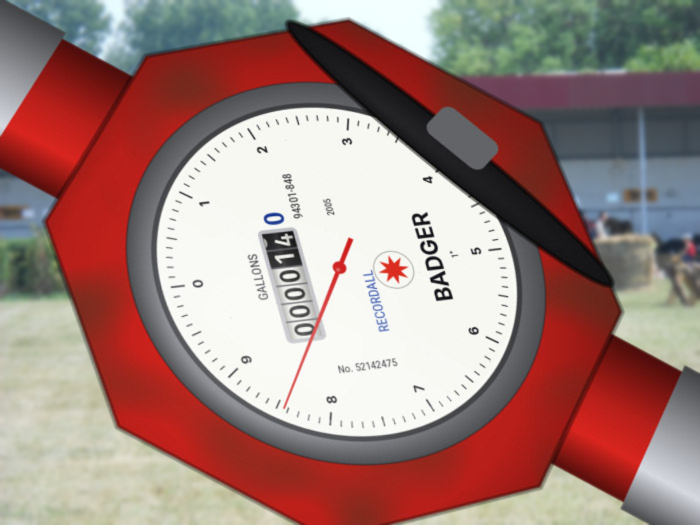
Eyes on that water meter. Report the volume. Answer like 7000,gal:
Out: 138.4,gal
